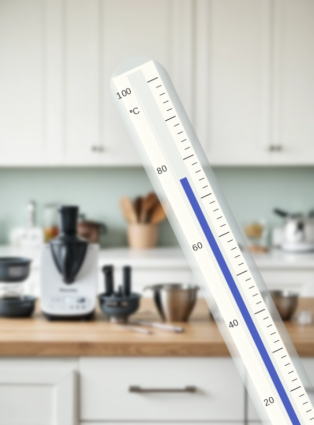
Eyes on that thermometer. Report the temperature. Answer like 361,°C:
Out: 76,°C
